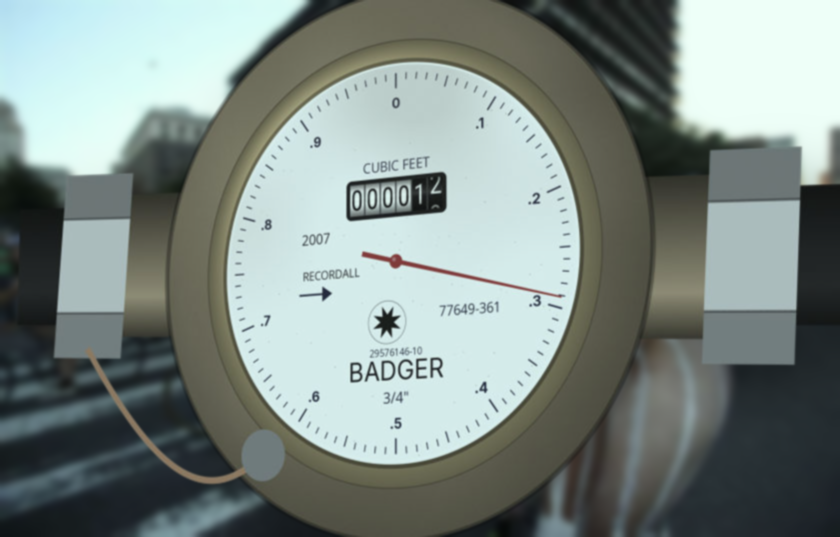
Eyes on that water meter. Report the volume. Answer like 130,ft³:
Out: 12.29,ft³
